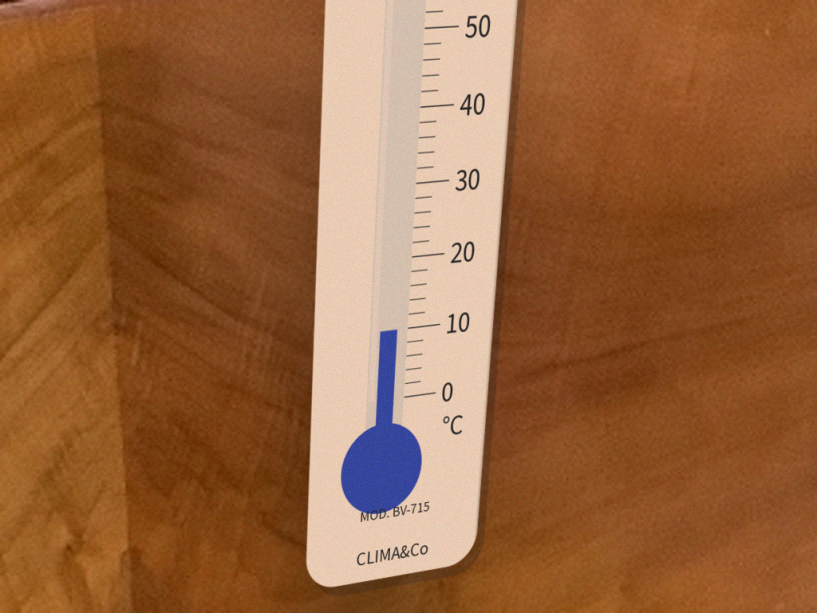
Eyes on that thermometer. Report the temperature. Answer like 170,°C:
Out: 10,°C
